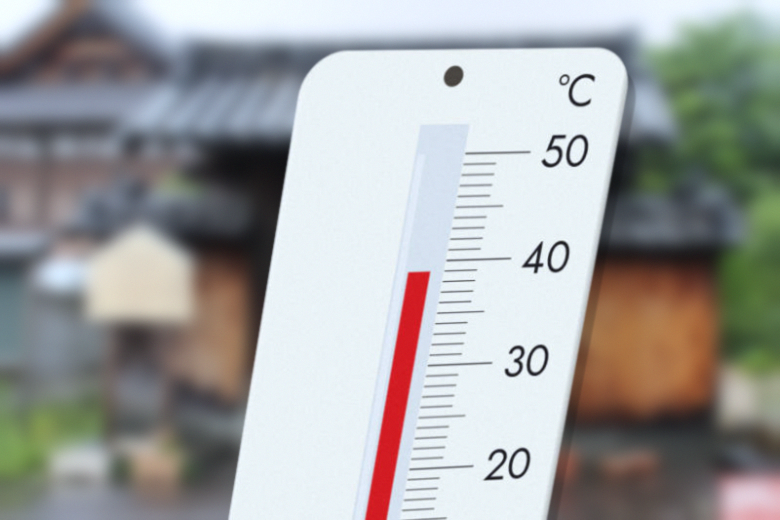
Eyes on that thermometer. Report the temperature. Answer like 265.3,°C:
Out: 39,°C
